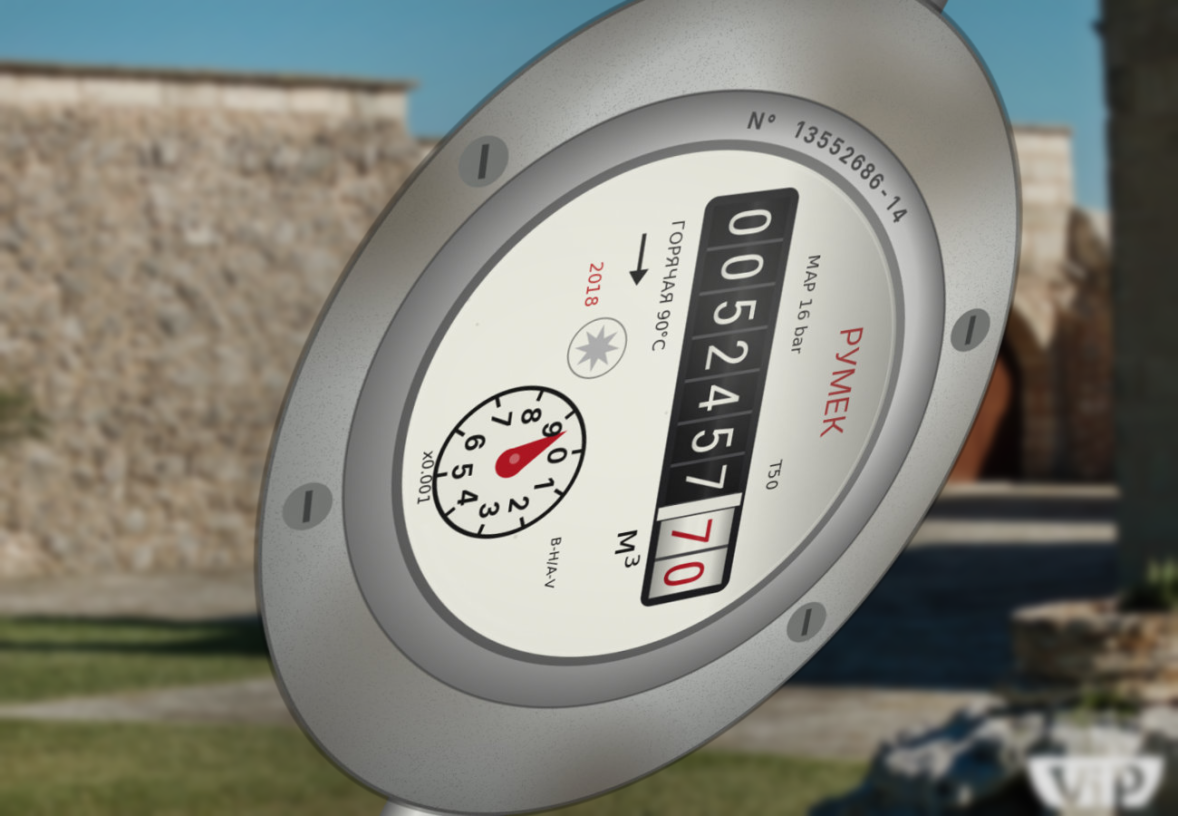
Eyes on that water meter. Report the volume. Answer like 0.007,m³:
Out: 52457.699,m³
